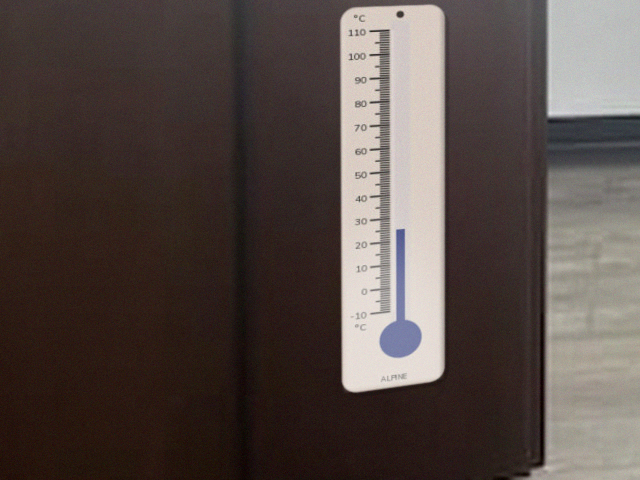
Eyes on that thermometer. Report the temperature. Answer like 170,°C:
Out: 25,°C
